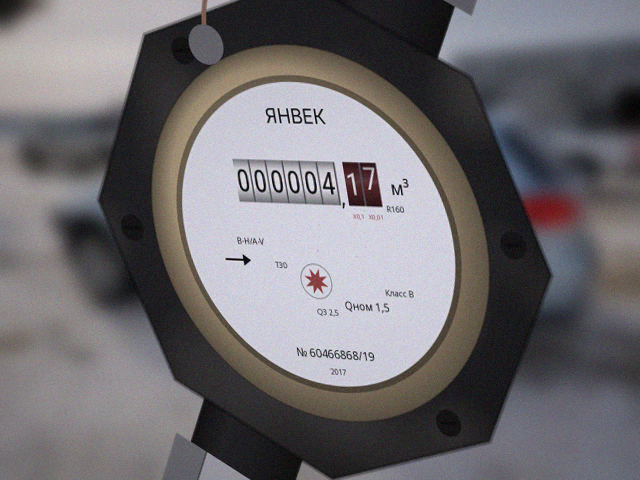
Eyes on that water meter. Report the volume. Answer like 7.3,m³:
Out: 4.17,m³
